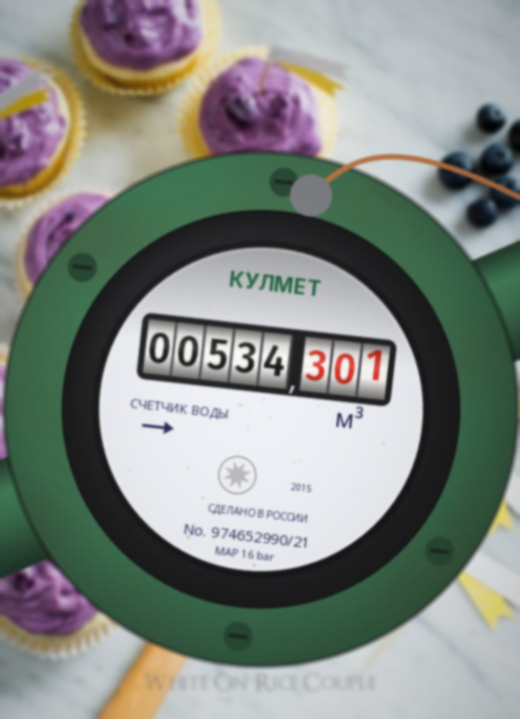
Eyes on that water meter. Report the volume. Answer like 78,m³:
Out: 534.301,m³
